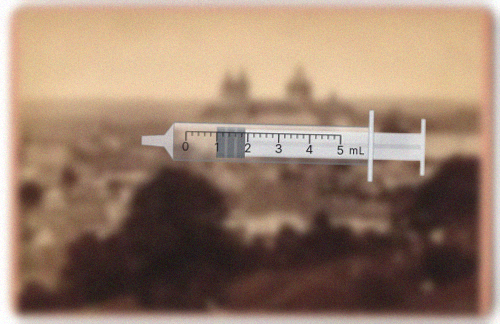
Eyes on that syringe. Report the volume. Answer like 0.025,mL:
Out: 1,mL
